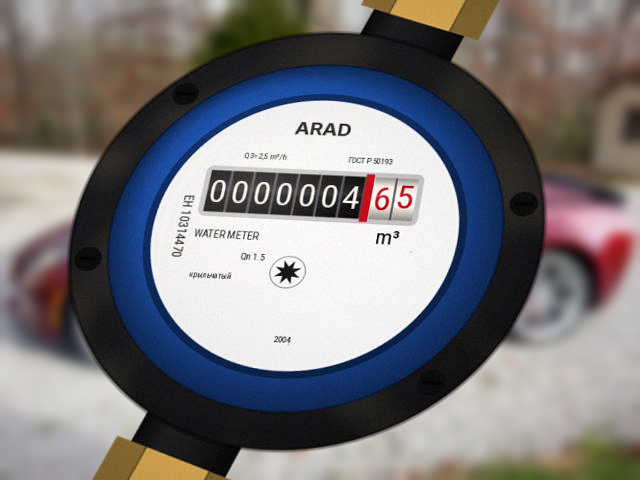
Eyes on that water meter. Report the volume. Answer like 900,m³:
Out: 4.65,m³
